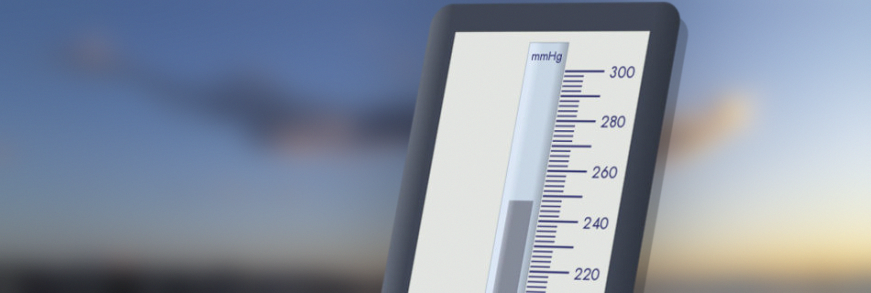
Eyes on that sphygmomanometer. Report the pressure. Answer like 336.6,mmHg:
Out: 248,mmHg
